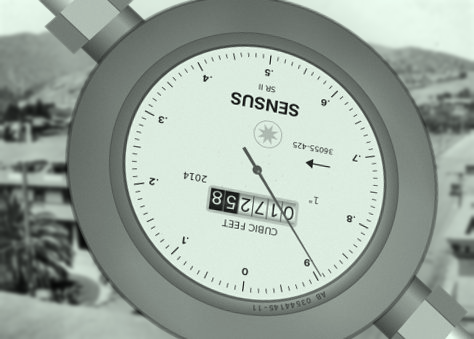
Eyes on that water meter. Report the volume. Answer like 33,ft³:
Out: 17257.89,ft³
